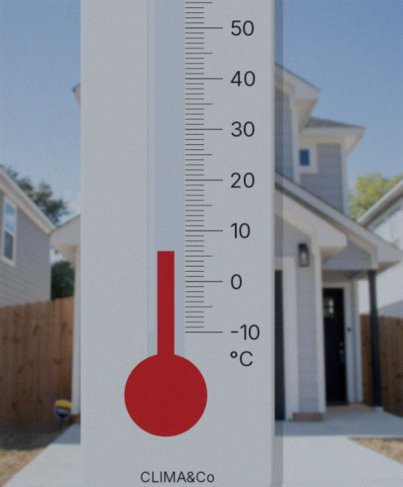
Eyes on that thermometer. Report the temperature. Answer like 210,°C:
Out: 6,°C
